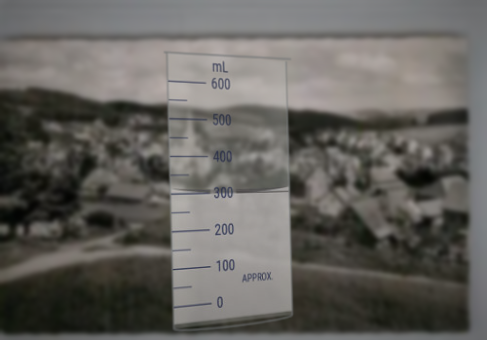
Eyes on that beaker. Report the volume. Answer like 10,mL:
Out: 300,mL
